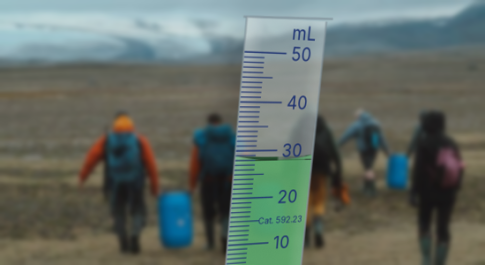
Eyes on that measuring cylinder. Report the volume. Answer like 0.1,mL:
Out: 28,mL
